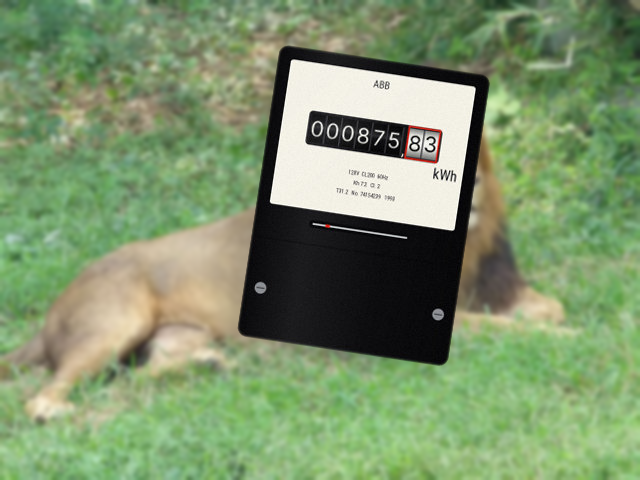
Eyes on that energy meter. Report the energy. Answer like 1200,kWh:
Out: 875.83,kWh
